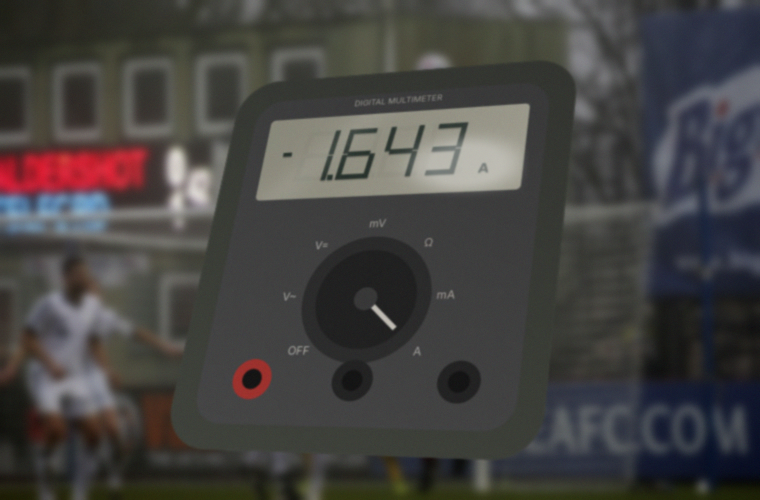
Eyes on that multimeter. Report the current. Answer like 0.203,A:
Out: -1.643,A
